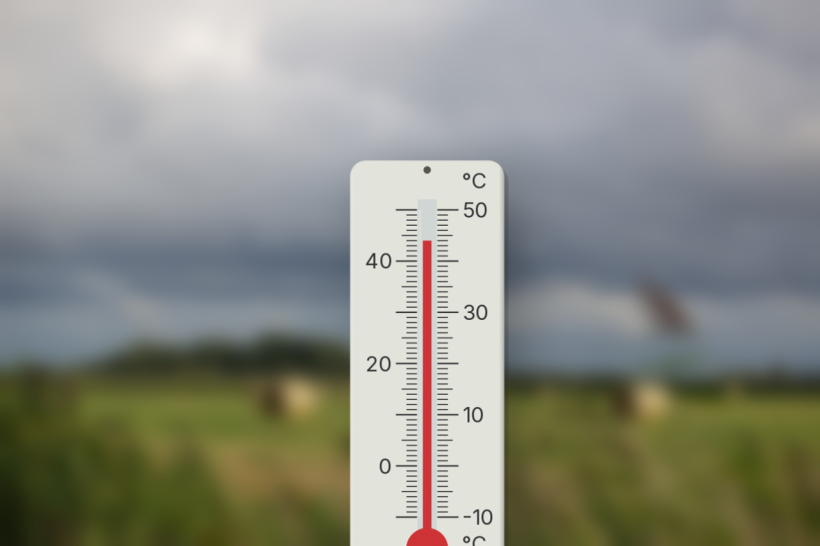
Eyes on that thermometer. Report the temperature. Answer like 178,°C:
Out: 44,°C
